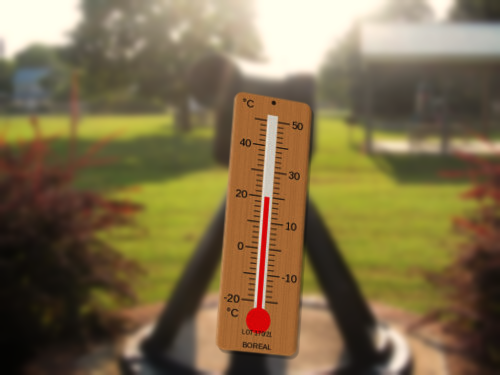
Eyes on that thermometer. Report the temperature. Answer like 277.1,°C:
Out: 20,°C
